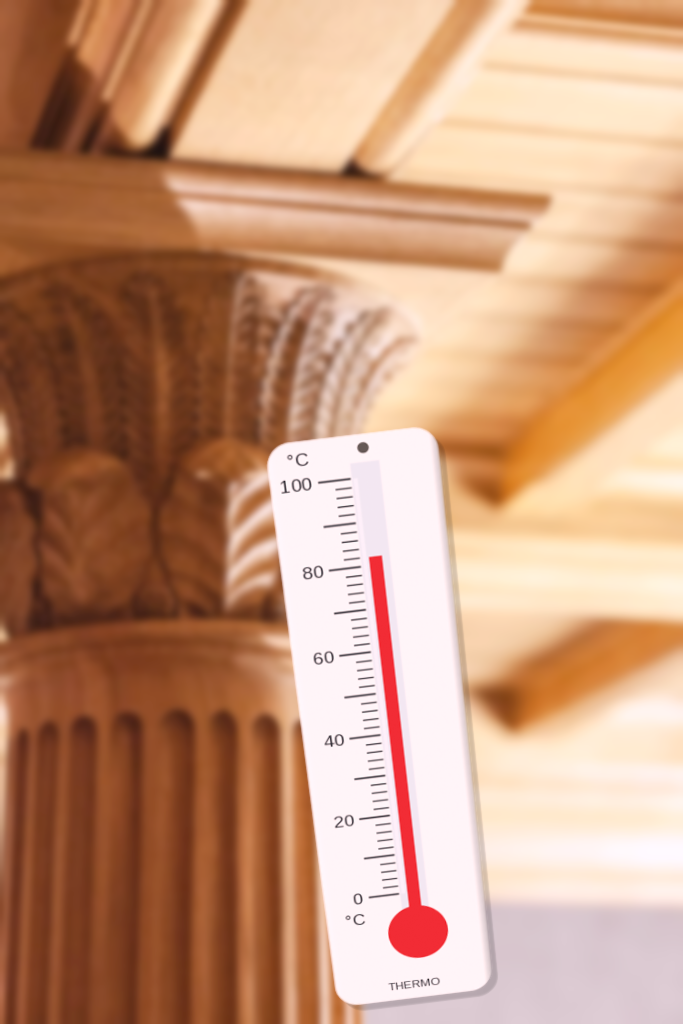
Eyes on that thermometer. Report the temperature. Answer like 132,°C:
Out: 82,°C
